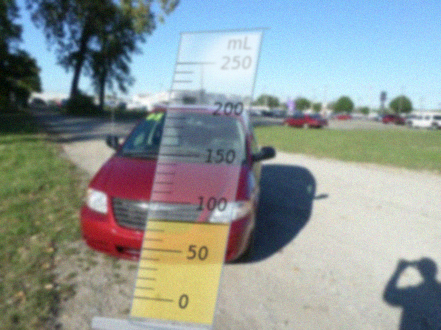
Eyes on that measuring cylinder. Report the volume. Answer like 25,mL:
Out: 80,mL
